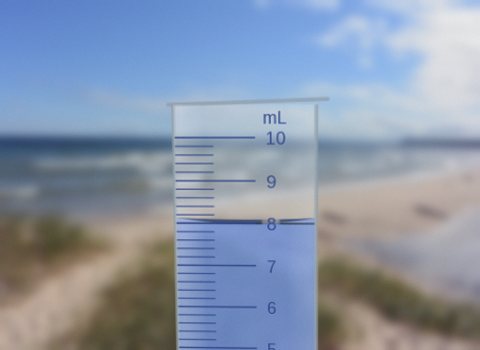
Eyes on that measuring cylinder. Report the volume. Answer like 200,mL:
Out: 8,mL
